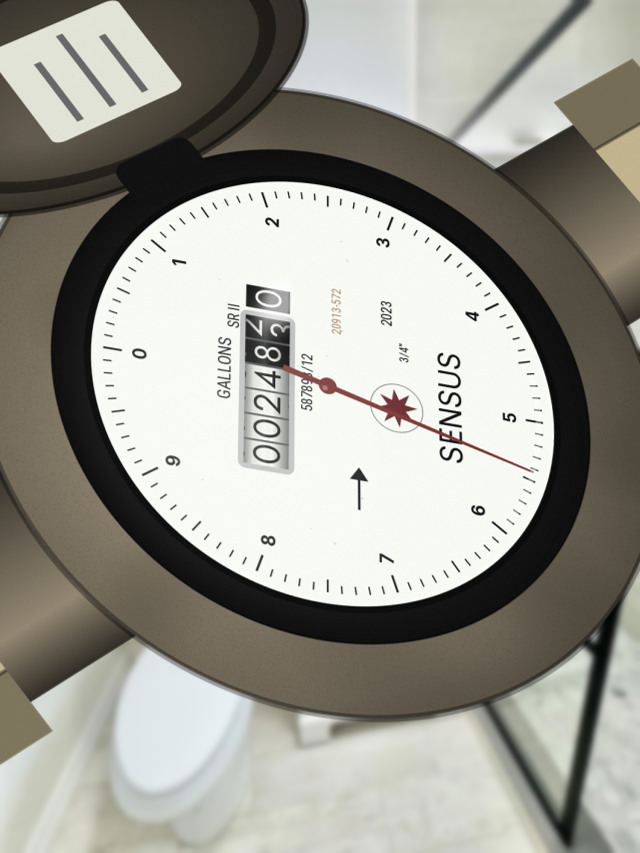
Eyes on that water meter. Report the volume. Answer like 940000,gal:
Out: 24825.4,gal
